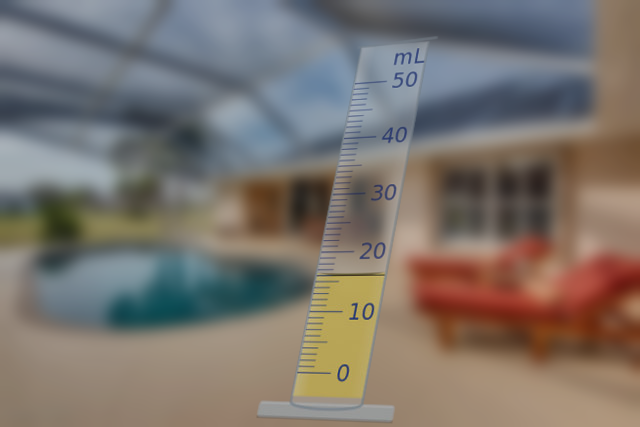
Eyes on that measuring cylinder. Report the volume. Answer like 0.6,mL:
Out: 16,mL
